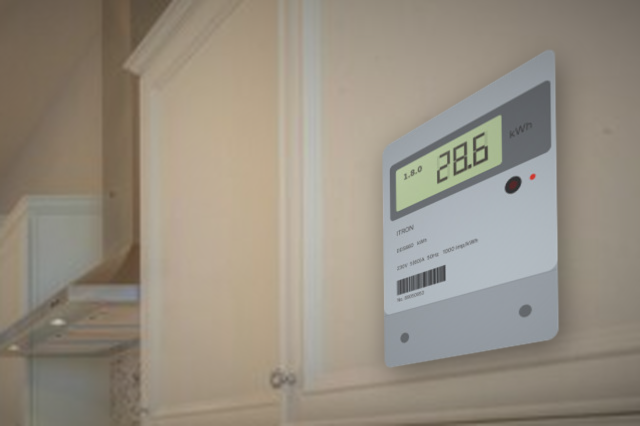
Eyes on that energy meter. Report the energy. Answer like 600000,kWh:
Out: 28.6,kWh
